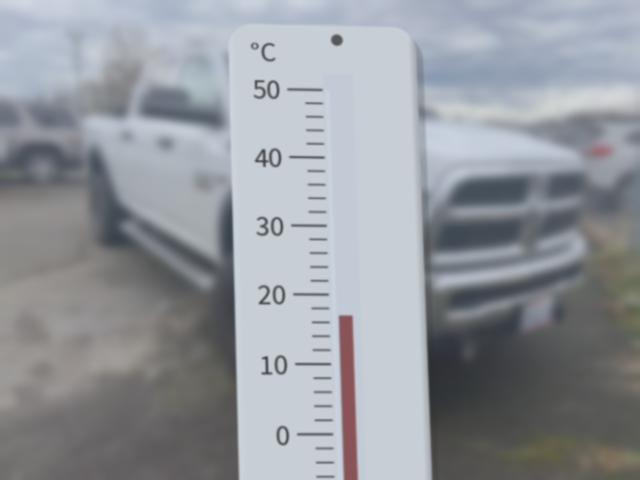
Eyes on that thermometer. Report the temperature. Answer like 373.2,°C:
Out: 17,°C
